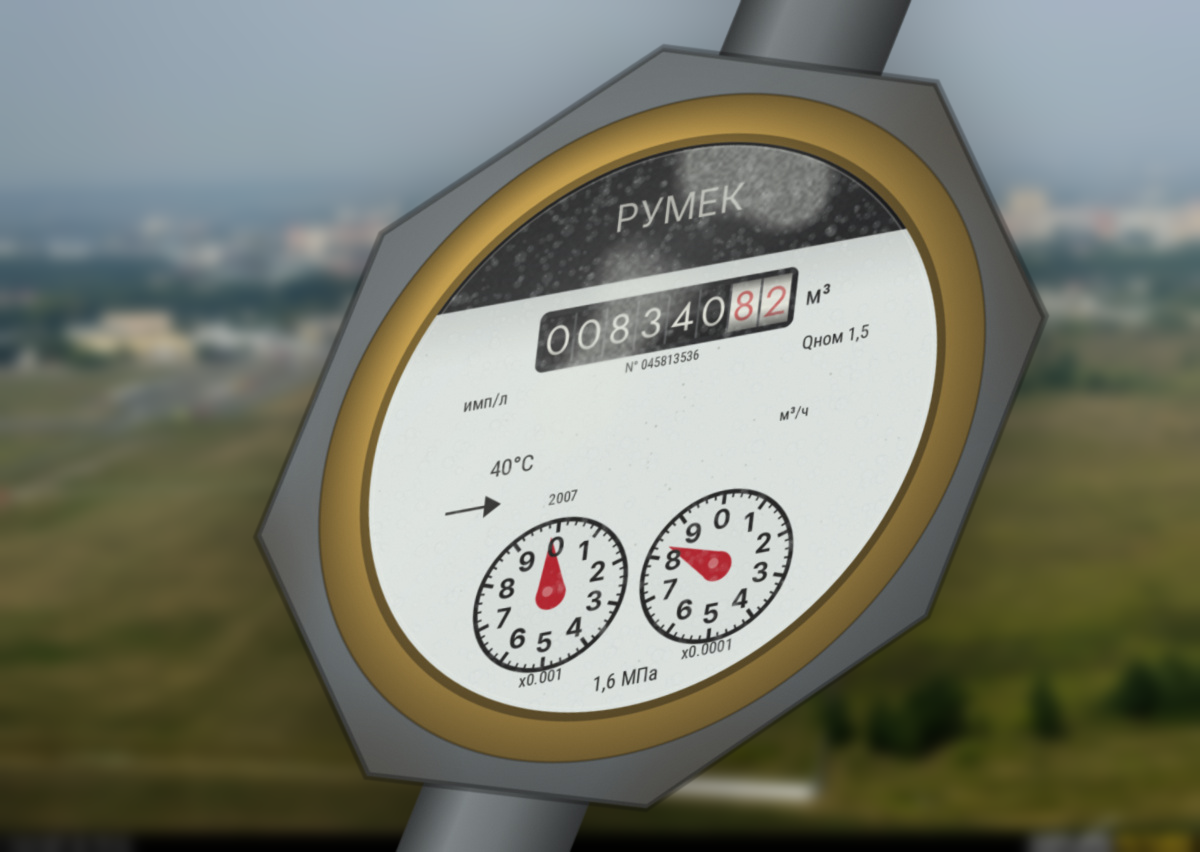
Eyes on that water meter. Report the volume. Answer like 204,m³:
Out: 8340.8198,m³
